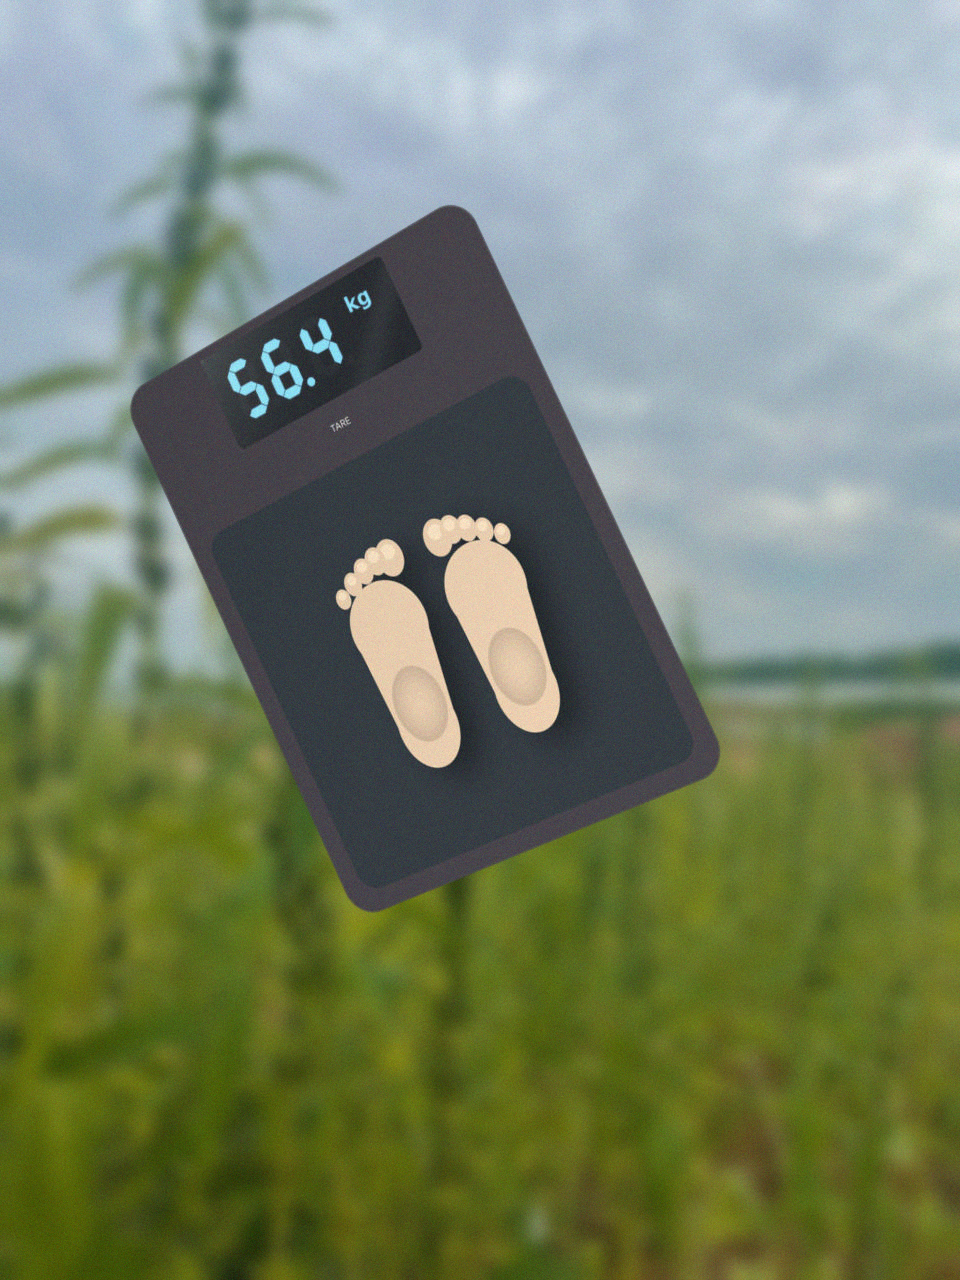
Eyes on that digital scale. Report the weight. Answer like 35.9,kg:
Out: 56.4,kg
